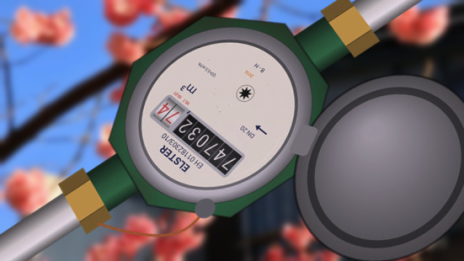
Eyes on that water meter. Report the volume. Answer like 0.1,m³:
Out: 747032.74,m³
